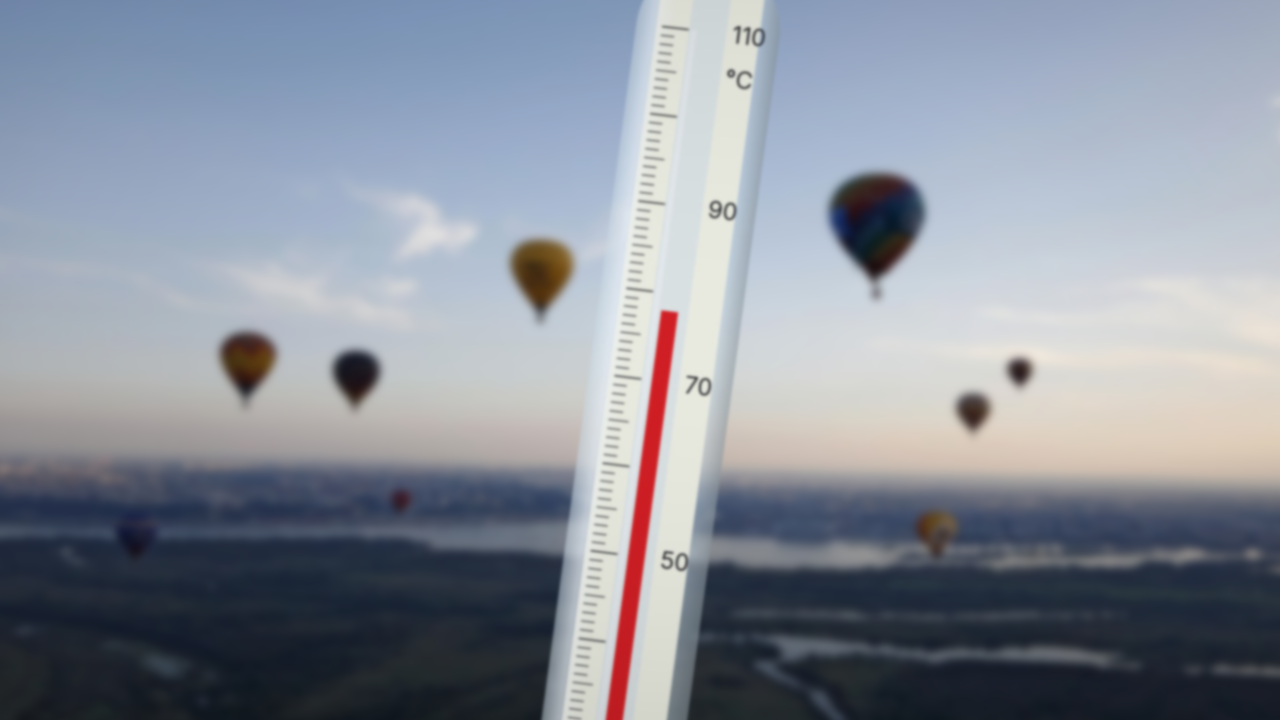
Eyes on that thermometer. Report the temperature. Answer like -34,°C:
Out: 78,°C
